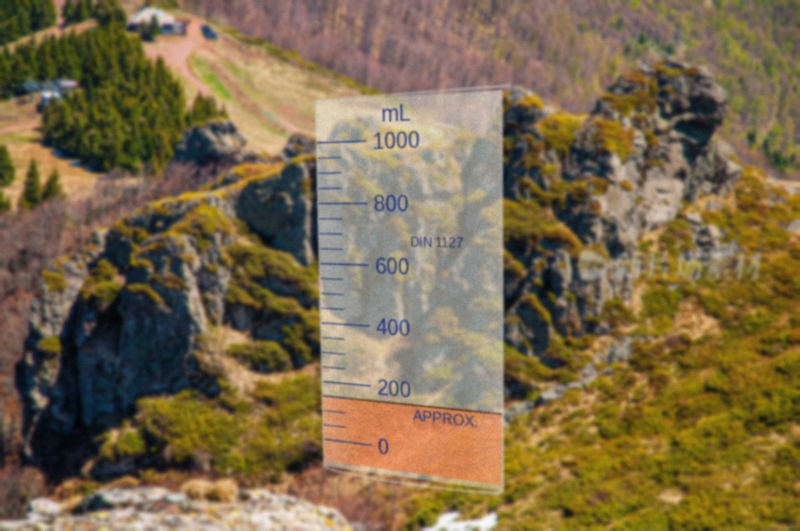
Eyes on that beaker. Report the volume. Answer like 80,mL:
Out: 150,mL
